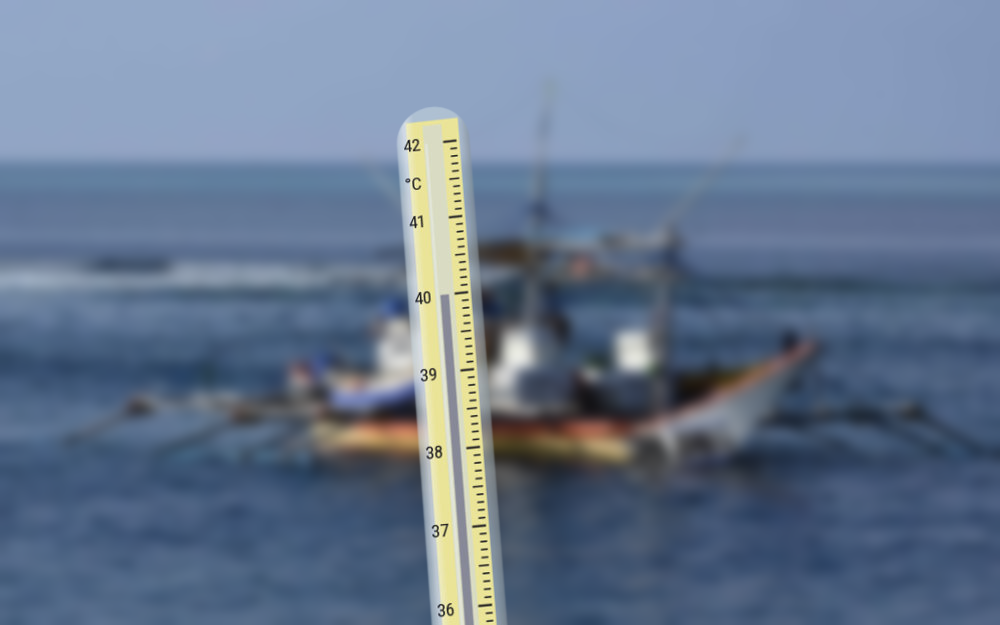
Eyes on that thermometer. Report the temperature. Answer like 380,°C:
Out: 40,°C
